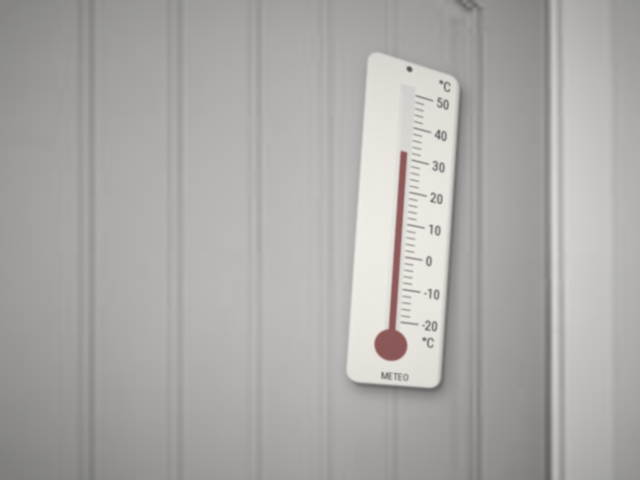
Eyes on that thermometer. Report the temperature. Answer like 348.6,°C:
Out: 32,°C
